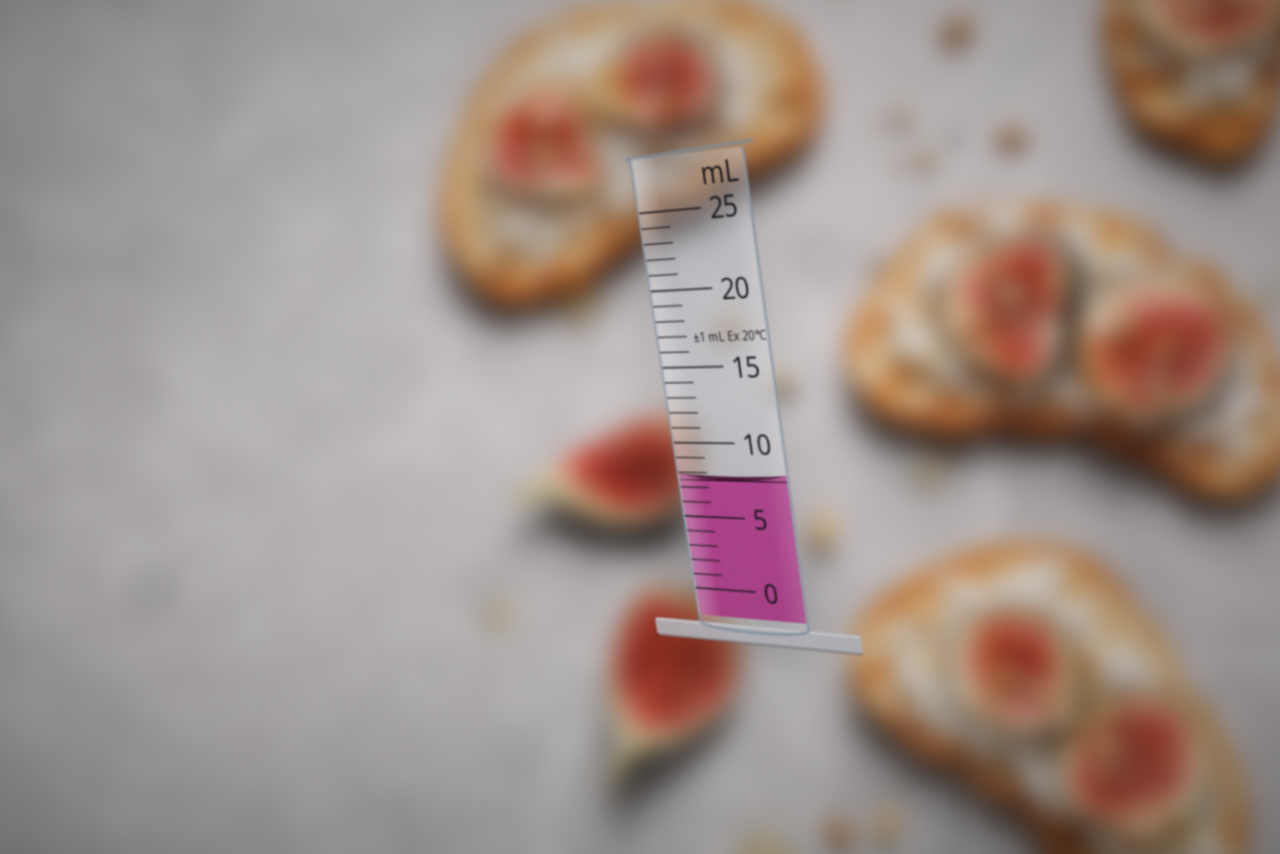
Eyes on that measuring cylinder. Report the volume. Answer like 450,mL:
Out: 7.5,mL
